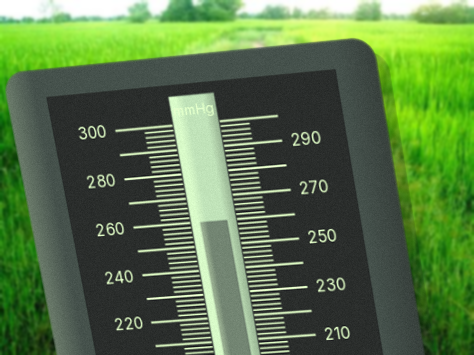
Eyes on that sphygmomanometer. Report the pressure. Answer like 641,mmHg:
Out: 260,mmHg
